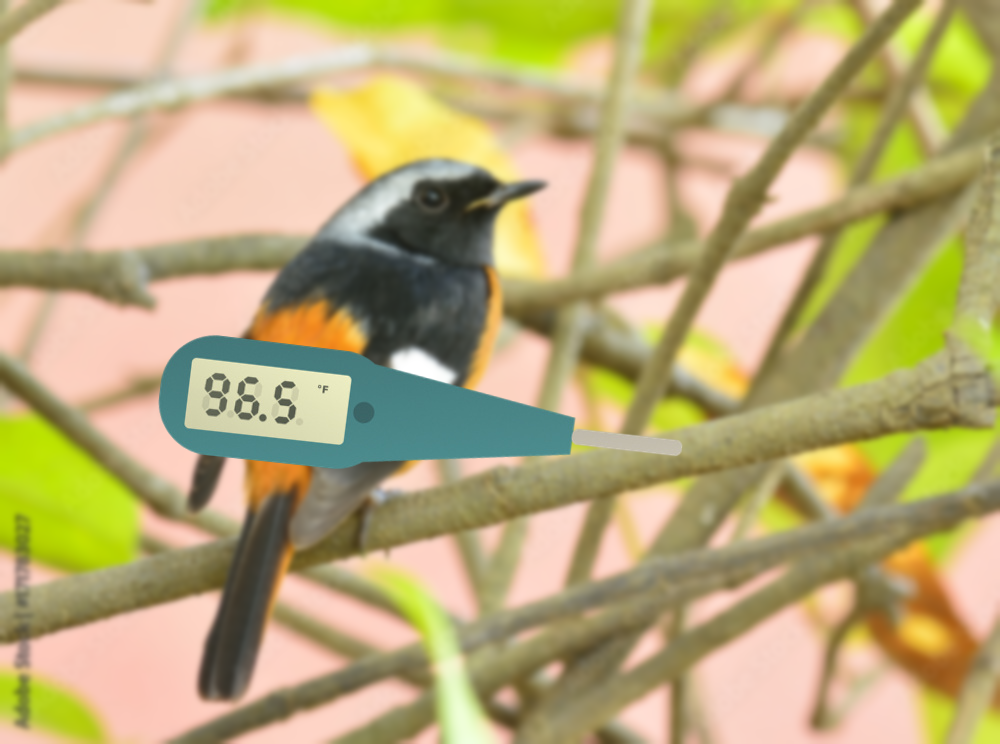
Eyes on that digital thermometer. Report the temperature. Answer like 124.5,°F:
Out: 96.5,°F
